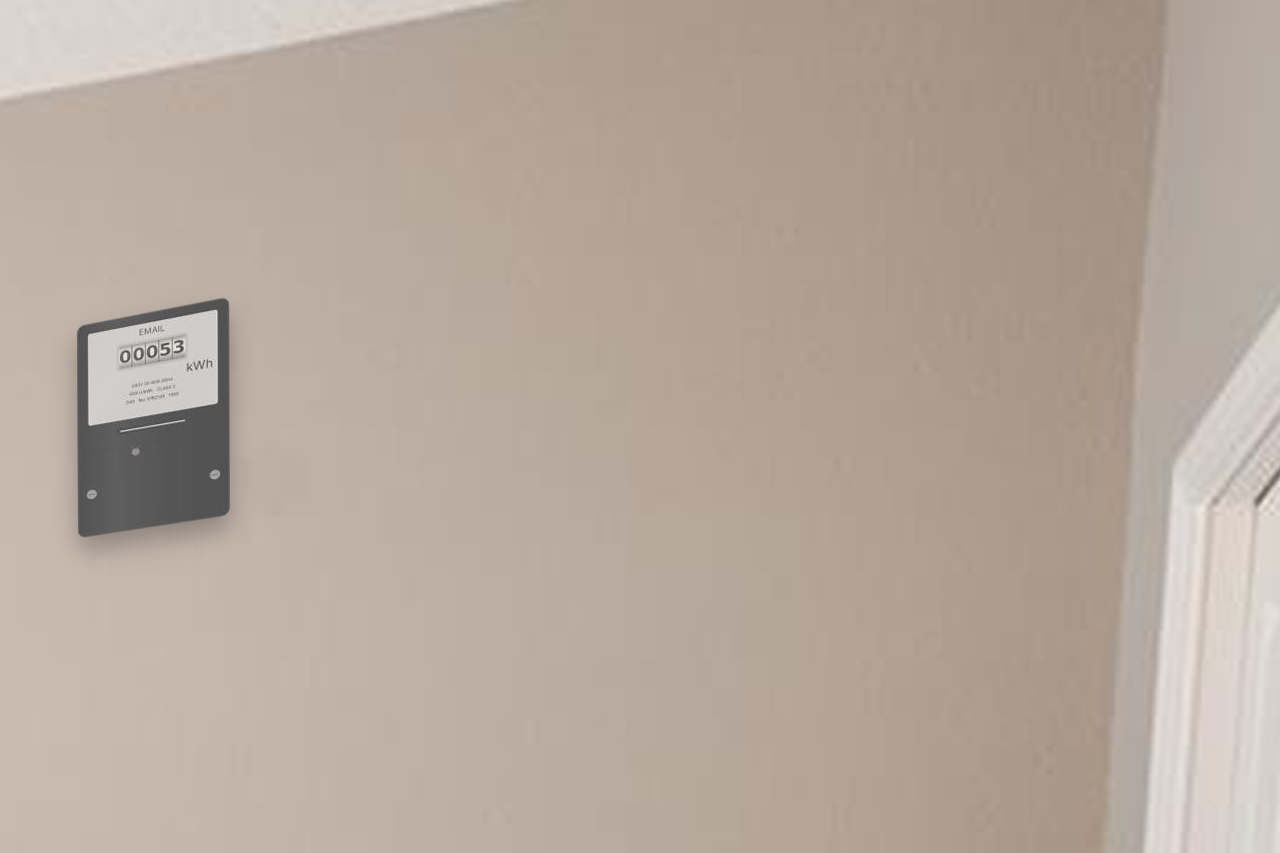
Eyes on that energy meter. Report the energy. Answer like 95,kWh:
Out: 53,kWh
